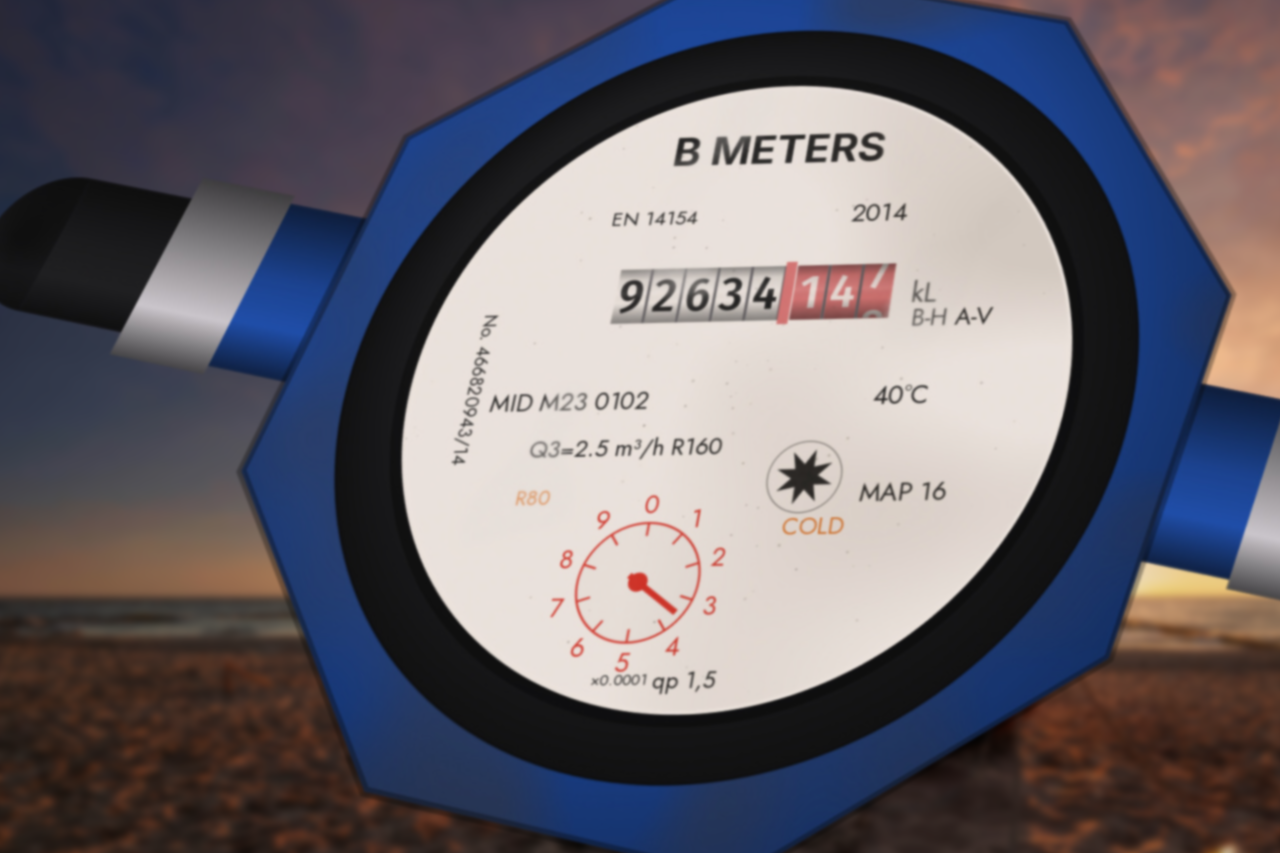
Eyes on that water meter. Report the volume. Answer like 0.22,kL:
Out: 92634.1473,kL
